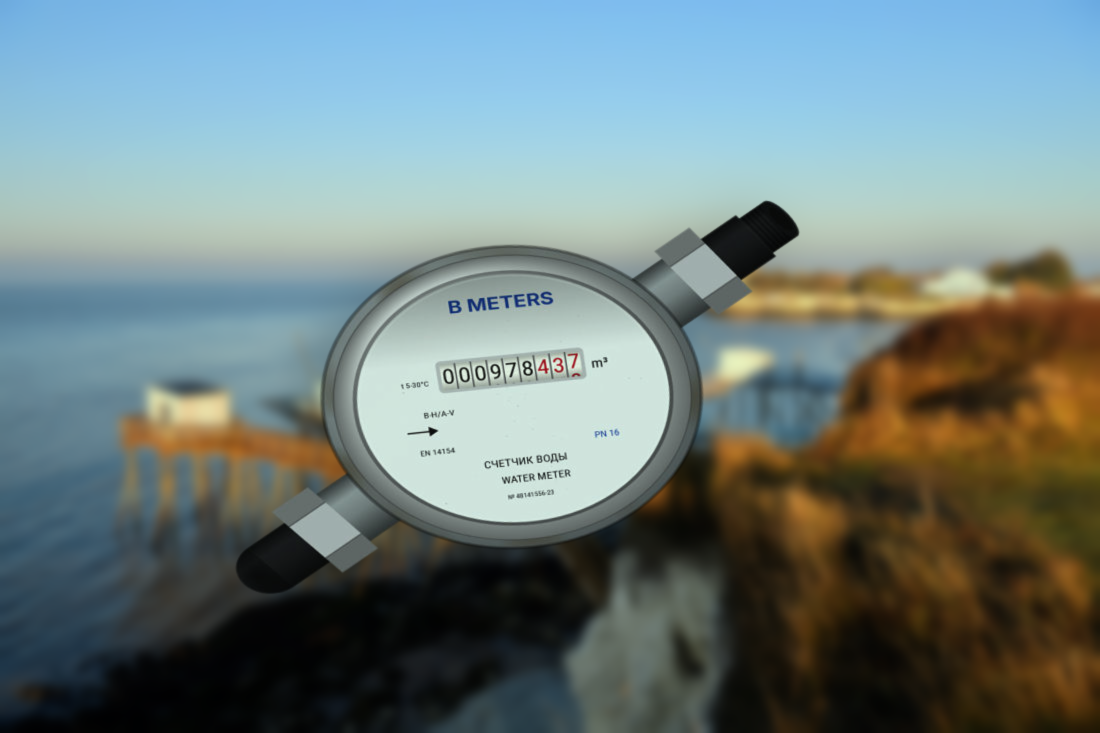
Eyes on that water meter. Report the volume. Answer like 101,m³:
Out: 978.437,m³
